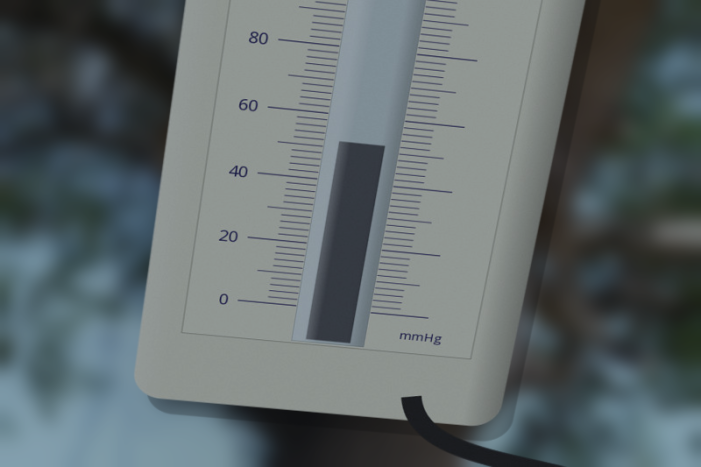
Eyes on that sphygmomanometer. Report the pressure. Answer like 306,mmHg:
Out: 52,mmHg
